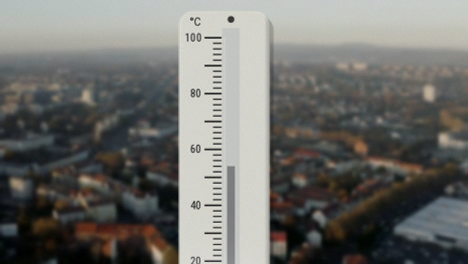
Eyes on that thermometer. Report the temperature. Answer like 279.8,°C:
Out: 54,°C
